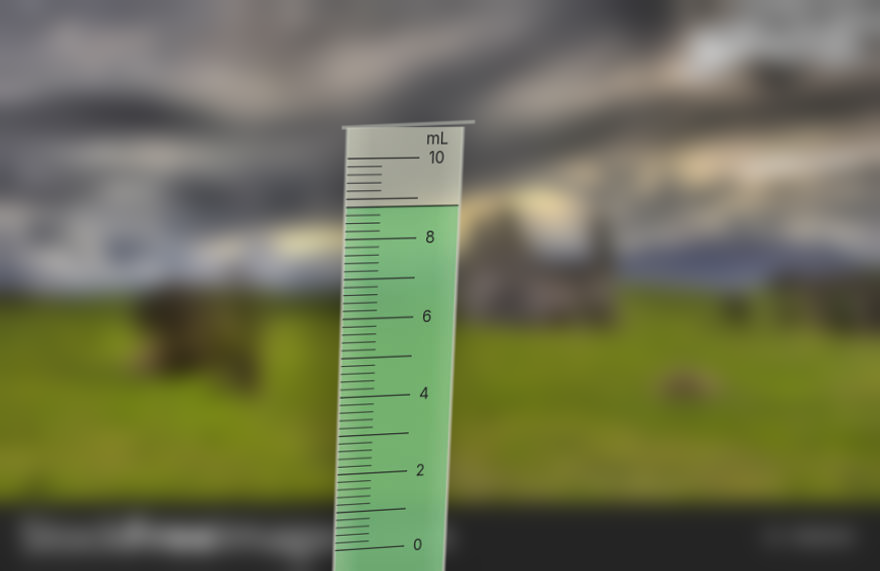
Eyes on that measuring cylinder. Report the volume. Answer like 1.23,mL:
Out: 8.8,mL
